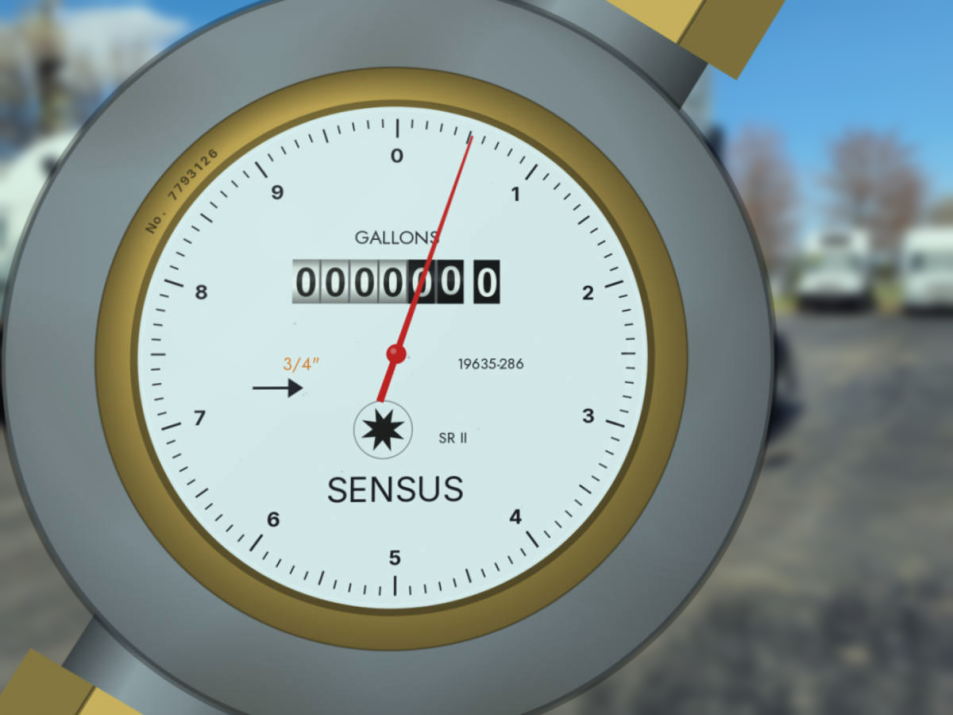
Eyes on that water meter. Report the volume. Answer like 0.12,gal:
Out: 0.5,gal
